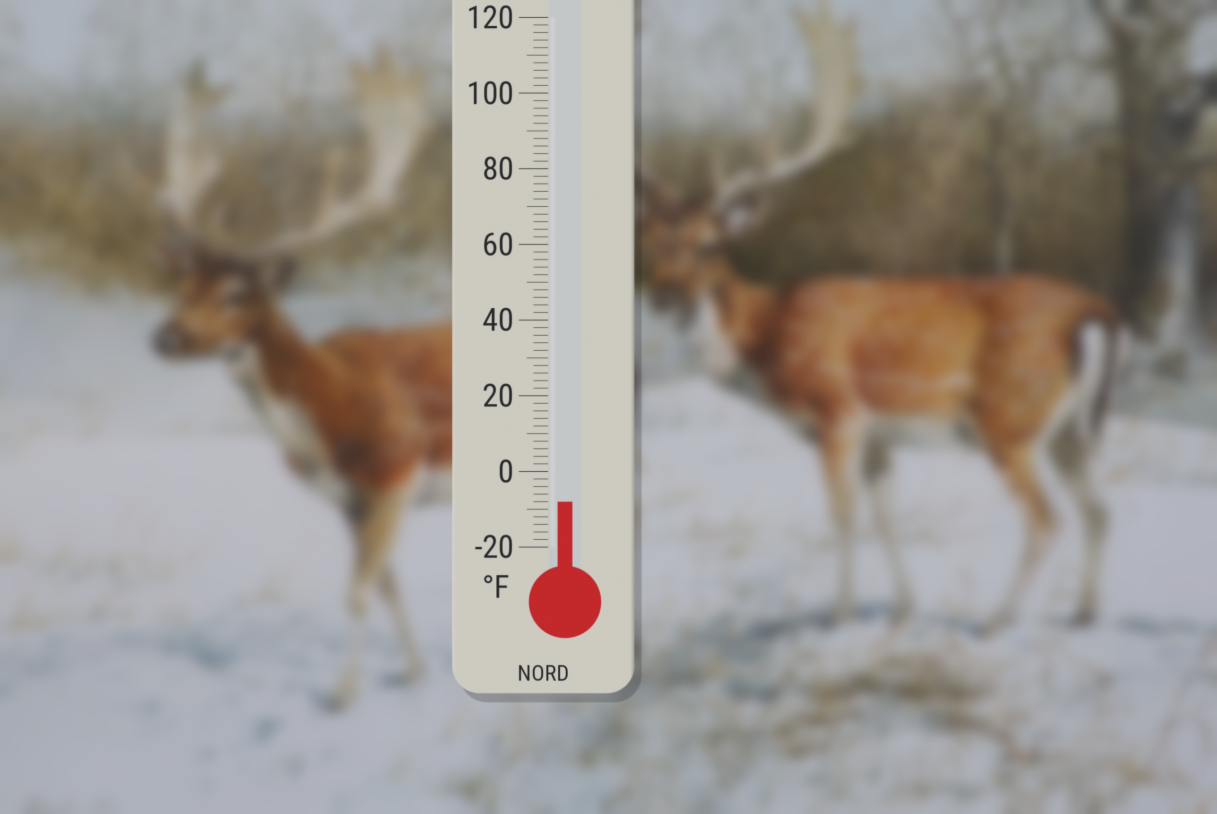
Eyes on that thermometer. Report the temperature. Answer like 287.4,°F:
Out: -8,°F
